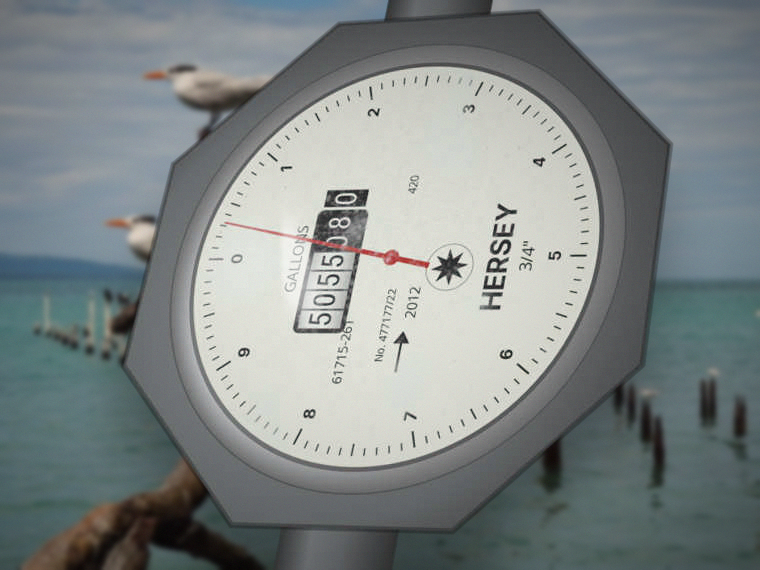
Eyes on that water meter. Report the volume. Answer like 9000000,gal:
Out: 5055080.3,gal
